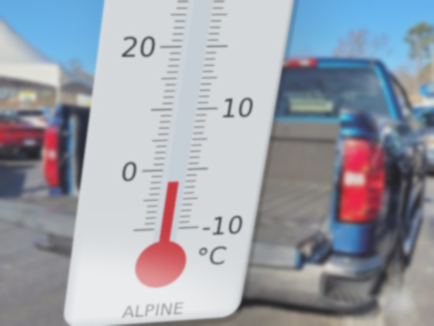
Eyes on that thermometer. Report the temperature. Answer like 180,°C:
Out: -2,°C
